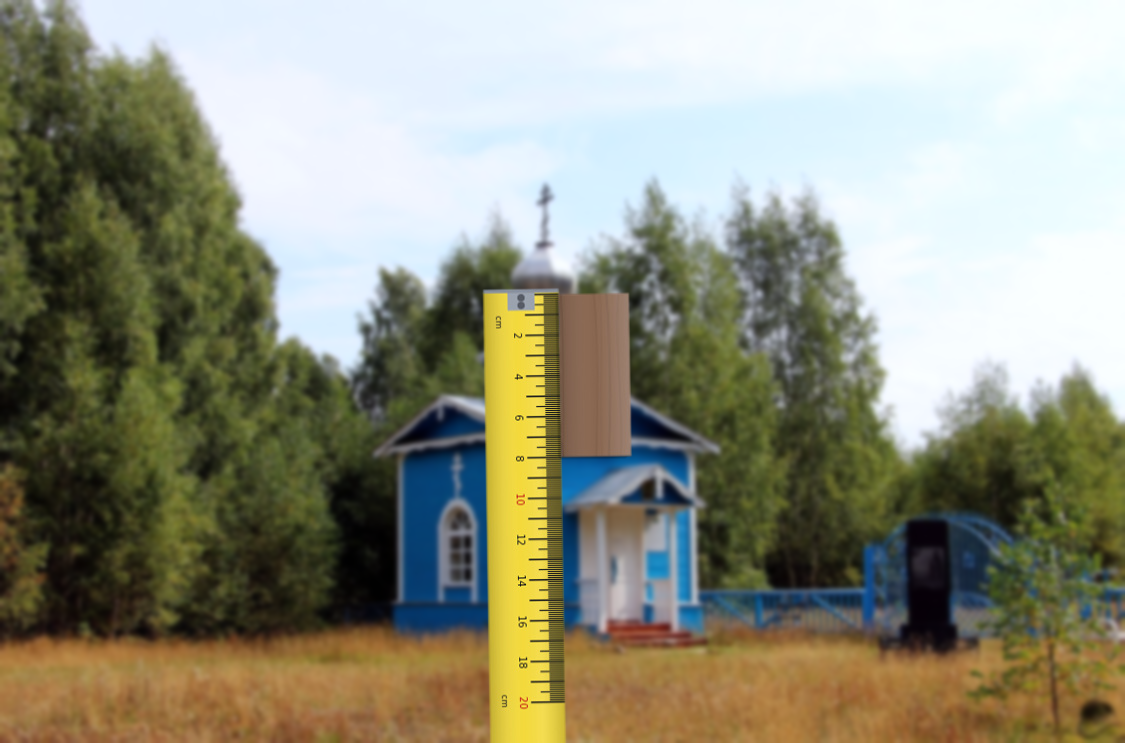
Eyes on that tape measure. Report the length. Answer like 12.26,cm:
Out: 8,cm
